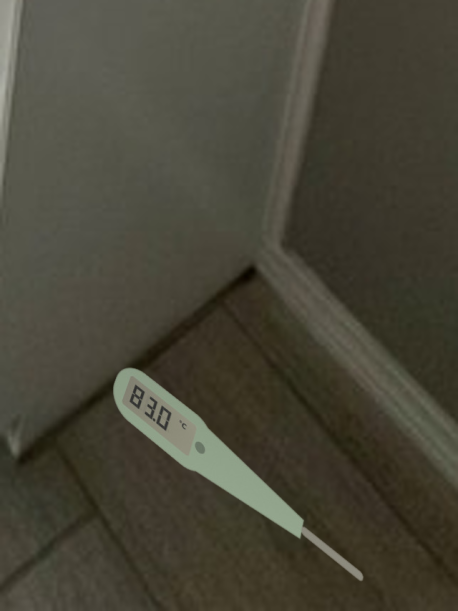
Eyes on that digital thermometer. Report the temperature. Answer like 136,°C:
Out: 83.0,°C
